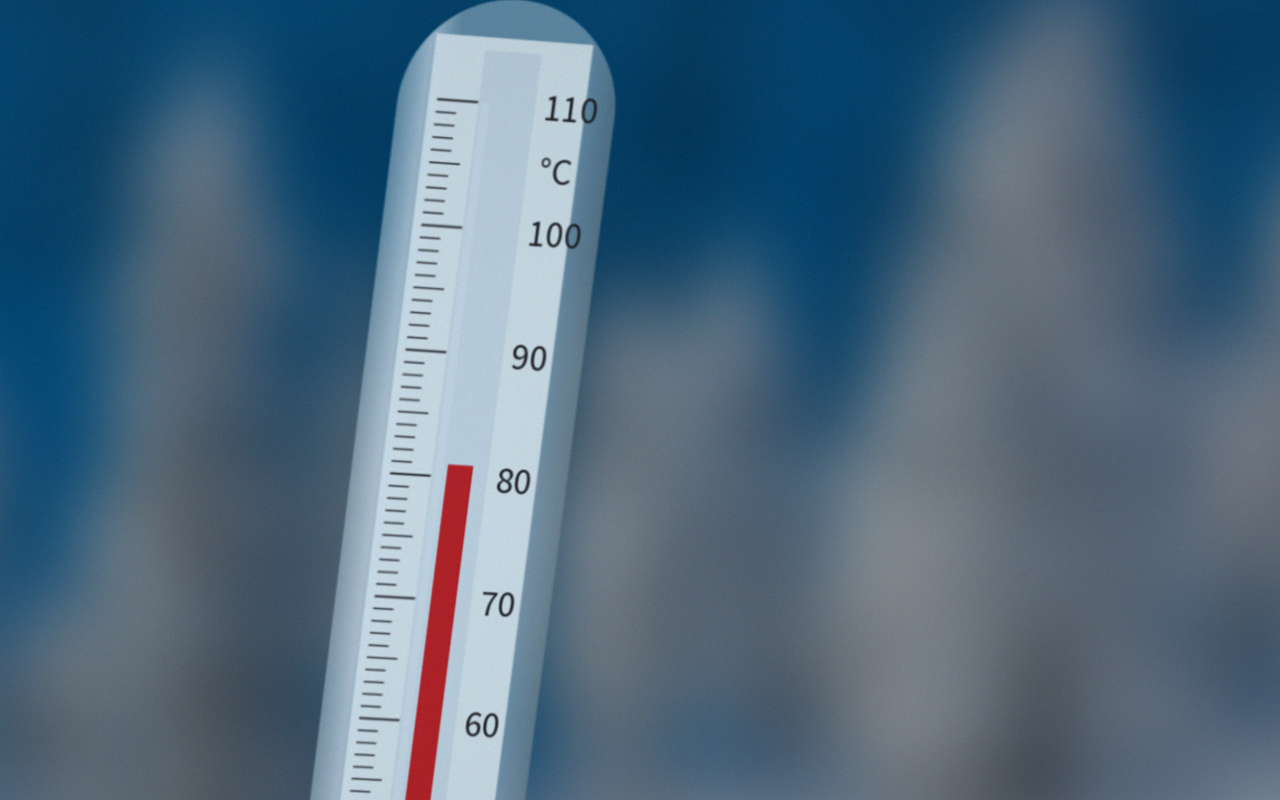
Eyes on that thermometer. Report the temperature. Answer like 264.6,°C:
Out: 81,°C
